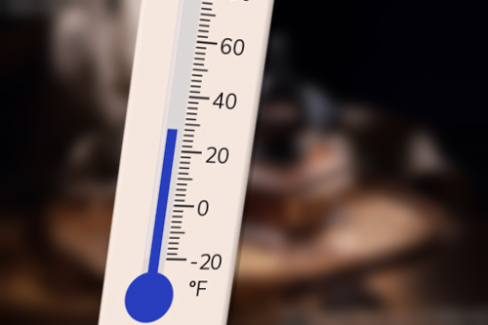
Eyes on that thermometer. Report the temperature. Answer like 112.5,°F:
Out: 28,°F
